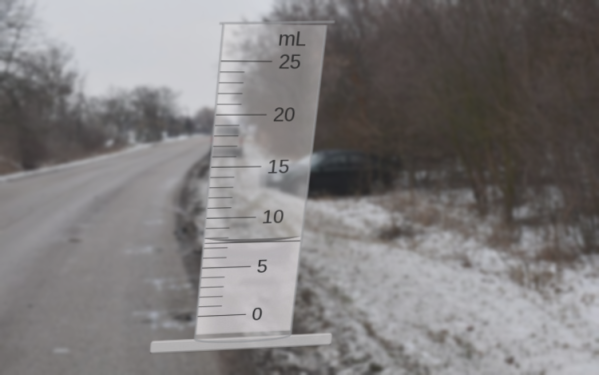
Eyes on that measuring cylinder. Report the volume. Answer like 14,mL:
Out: 7.5,mL
